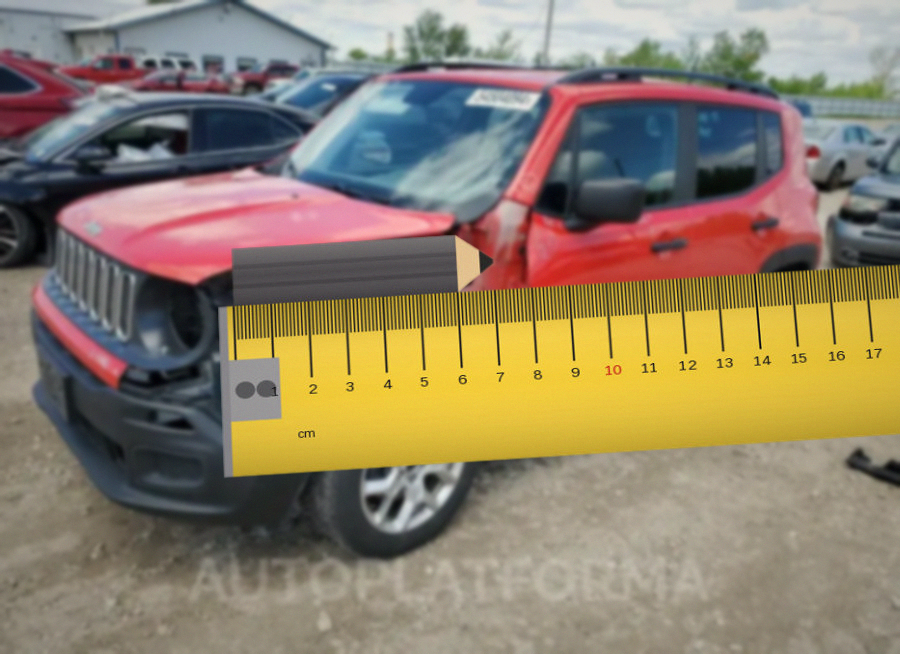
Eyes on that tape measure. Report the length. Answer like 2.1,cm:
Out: 7,cm
